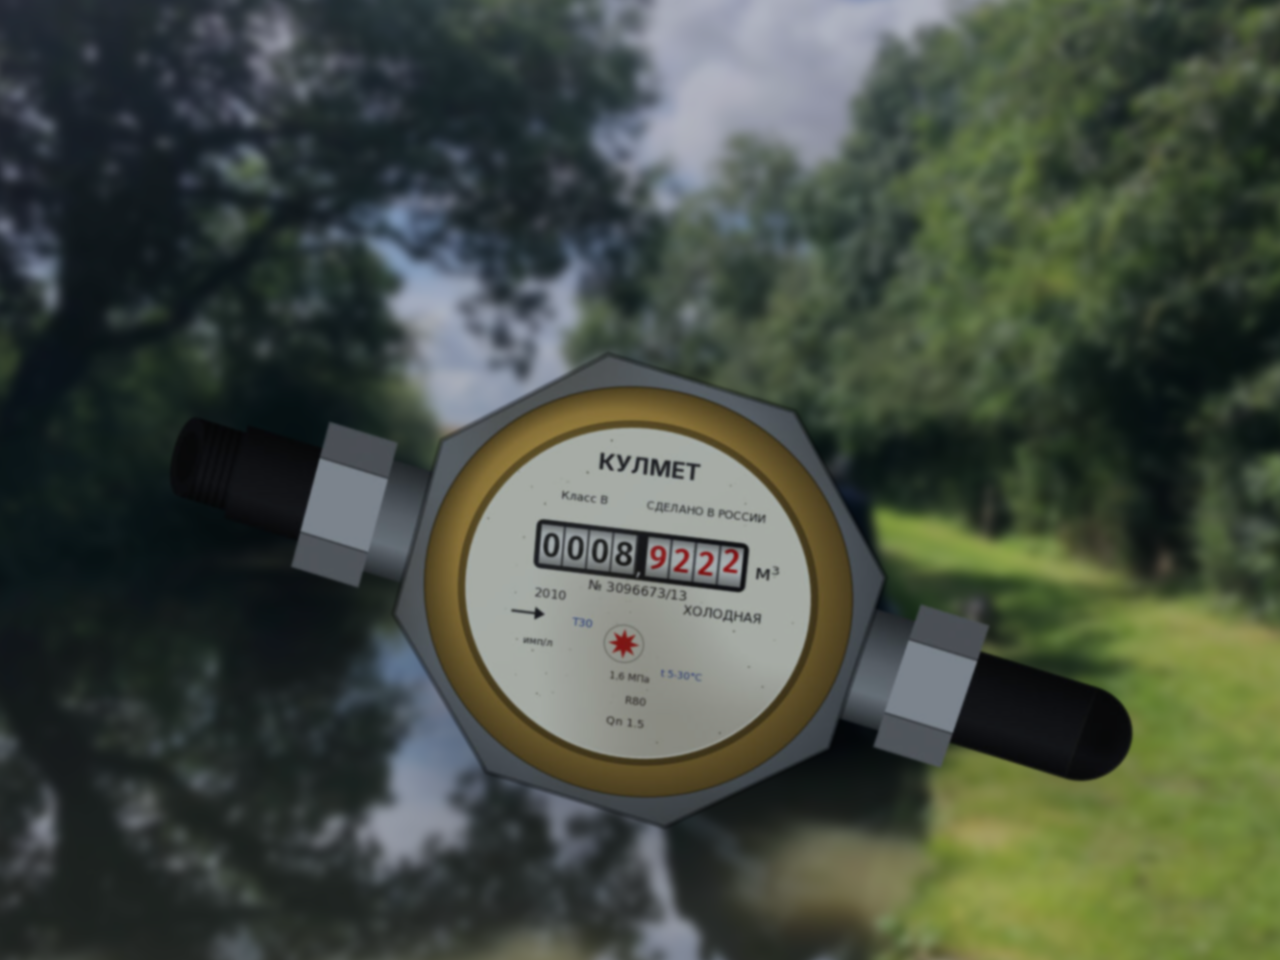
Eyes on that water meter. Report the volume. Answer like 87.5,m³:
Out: 8.9222,m³
